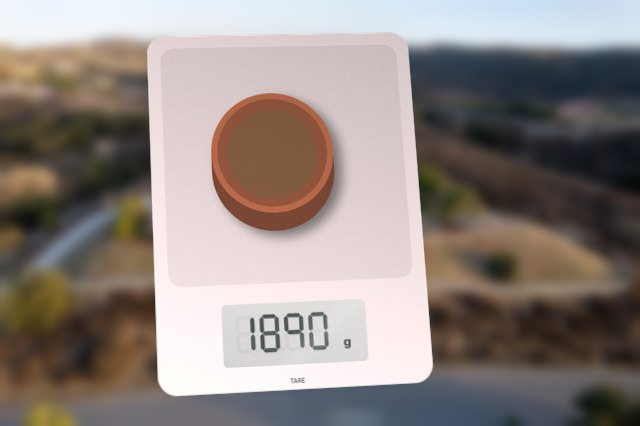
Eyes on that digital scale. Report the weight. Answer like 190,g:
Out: 1890,g
